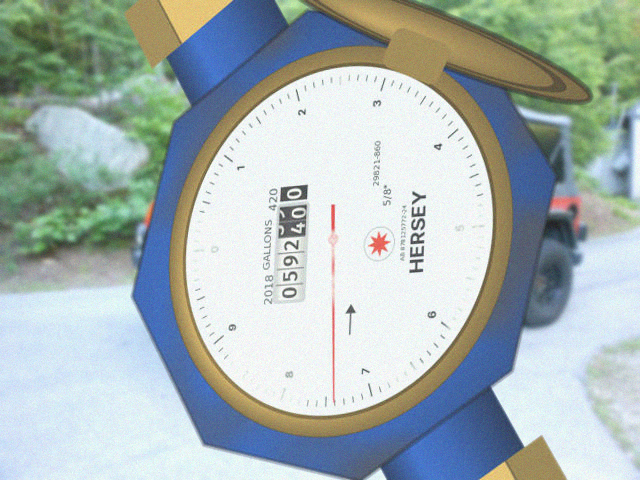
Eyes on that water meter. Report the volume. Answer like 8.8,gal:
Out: 592397.4,gal
